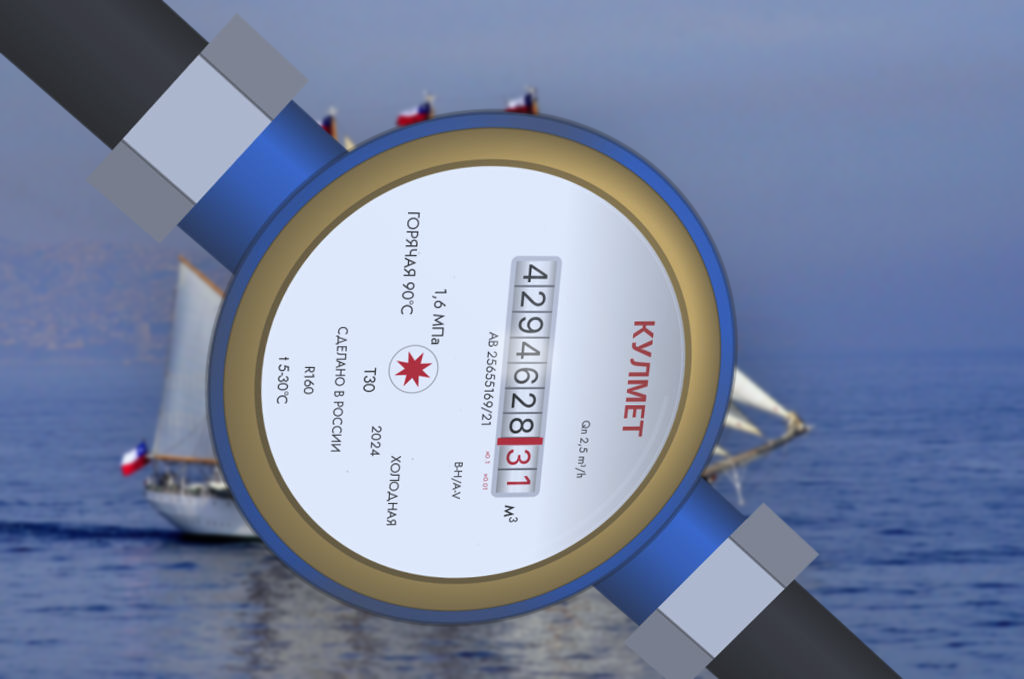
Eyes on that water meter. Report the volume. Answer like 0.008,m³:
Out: 4294628.31,m³
